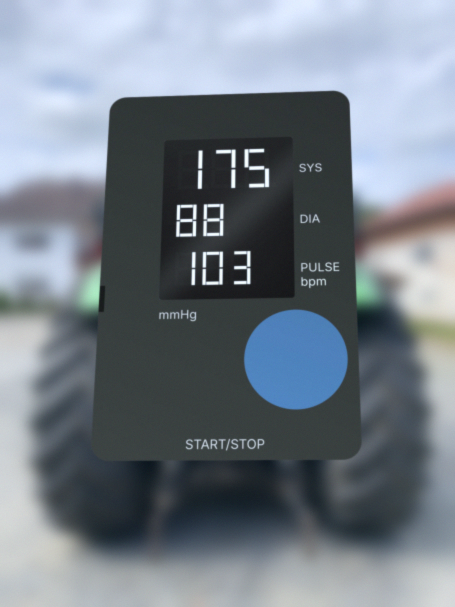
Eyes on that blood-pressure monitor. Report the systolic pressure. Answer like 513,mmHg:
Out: 175,mmHg
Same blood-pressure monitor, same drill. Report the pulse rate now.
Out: 103,bpm
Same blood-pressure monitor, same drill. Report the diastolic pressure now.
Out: 88,mmHg
